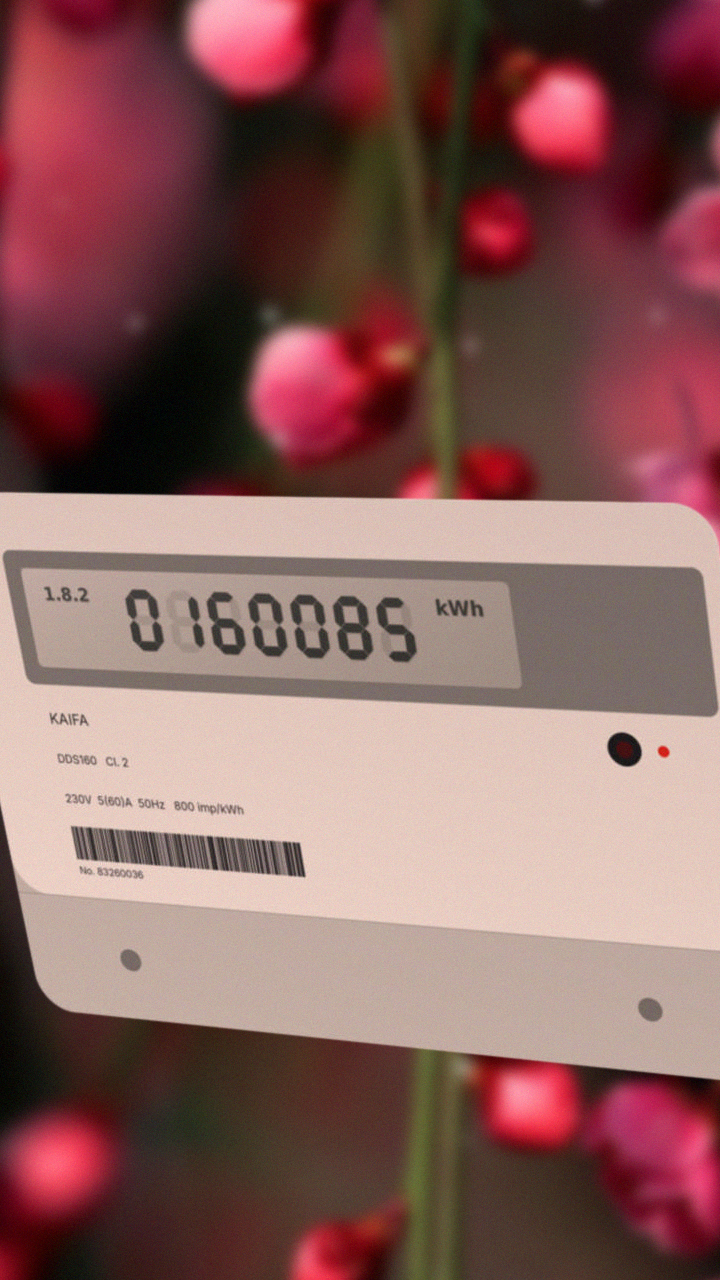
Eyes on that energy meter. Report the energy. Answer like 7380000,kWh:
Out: 160085,kWh
